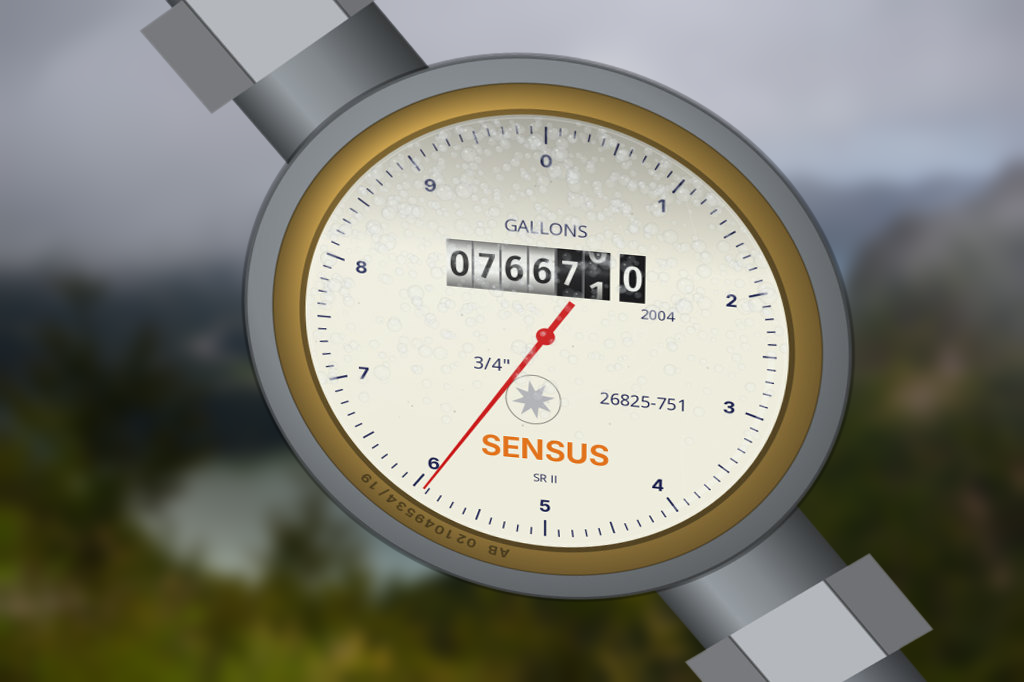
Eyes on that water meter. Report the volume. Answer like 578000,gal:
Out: 766705.9,gal
